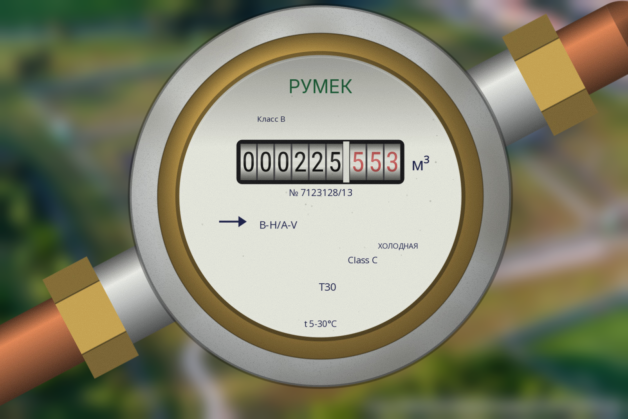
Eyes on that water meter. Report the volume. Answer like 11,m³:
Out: 225.553,m³
